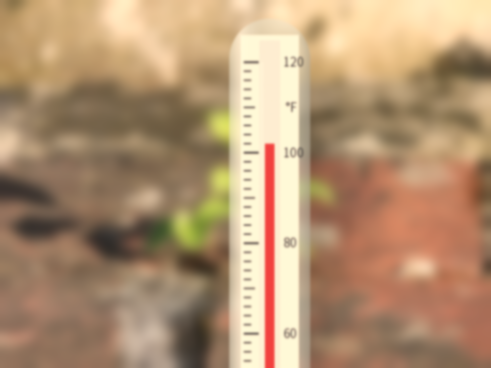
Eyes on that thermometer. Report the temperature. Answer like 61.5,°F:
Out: 102,°F
